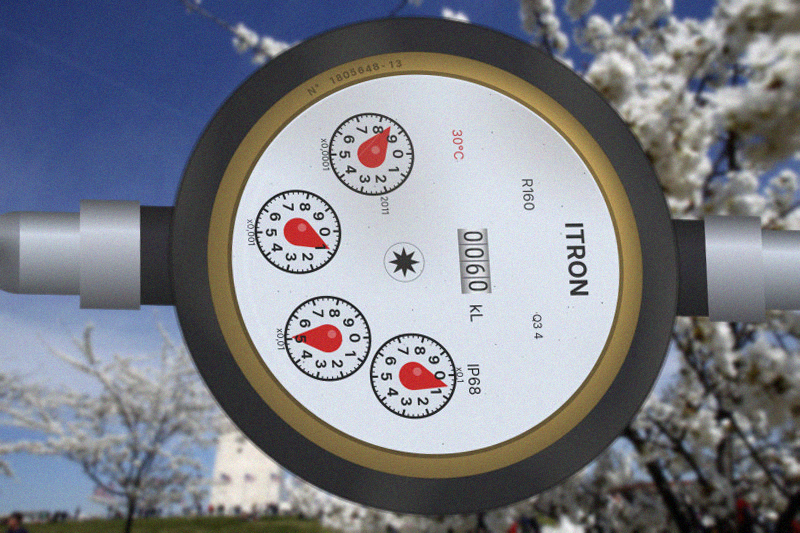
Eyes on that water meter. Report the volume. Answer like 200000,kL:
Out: 60.0508,kL
